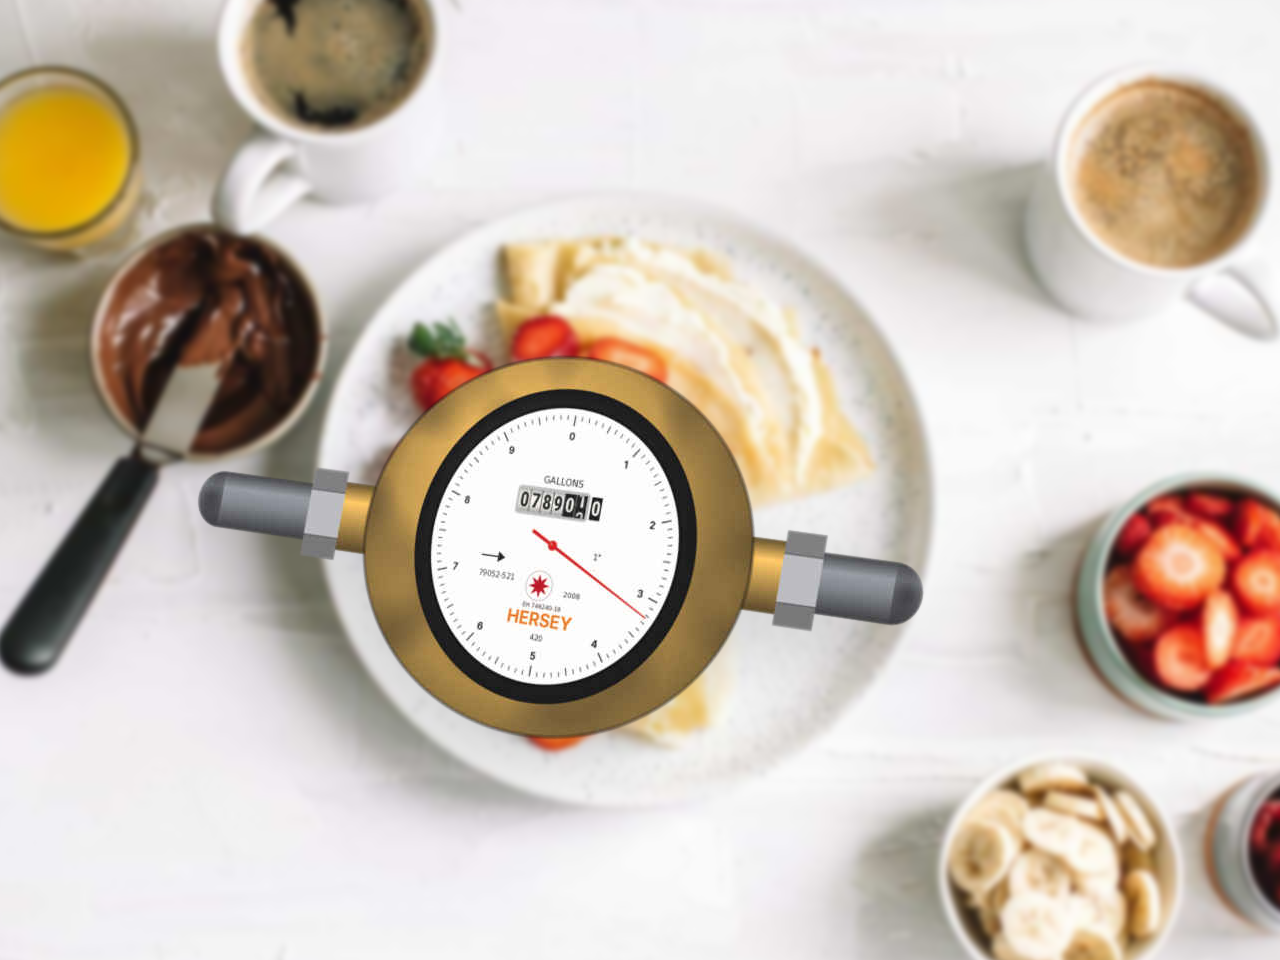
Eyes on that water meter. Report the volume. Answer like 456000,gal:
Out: 789013.2,gal
